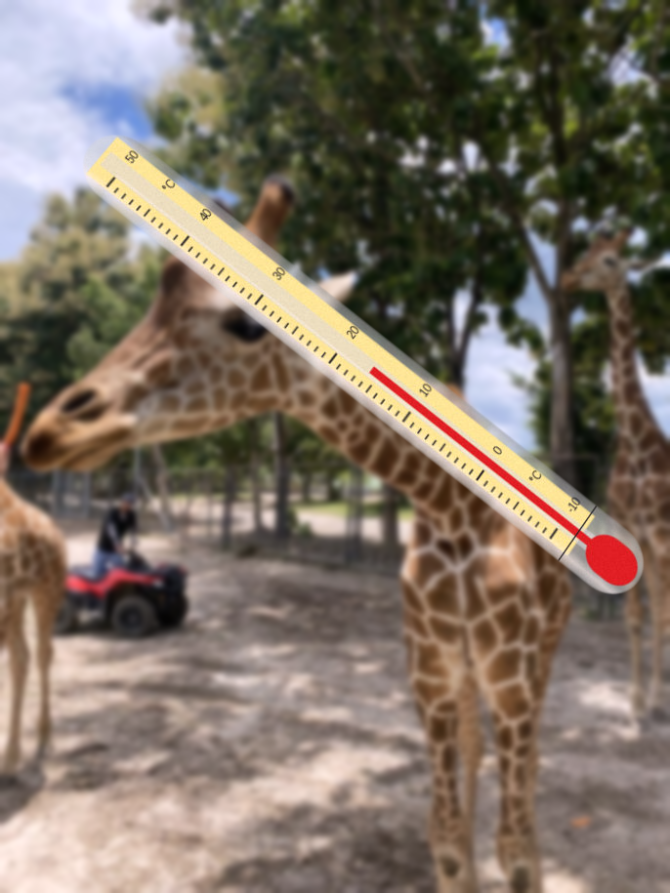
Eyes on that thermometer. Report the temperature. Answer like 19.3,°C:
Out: 16,°C
